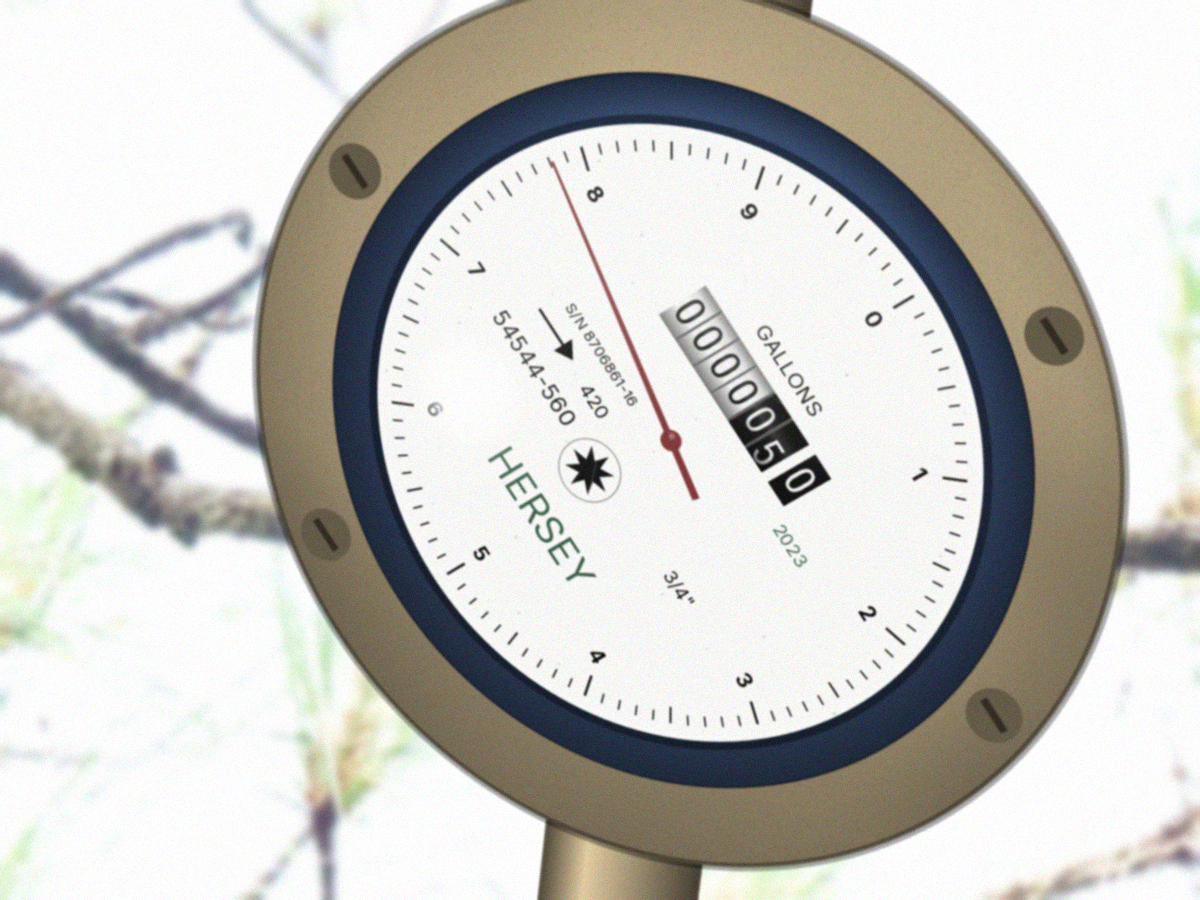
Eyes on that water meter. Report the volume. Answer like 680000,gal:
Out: 47.8,gal
